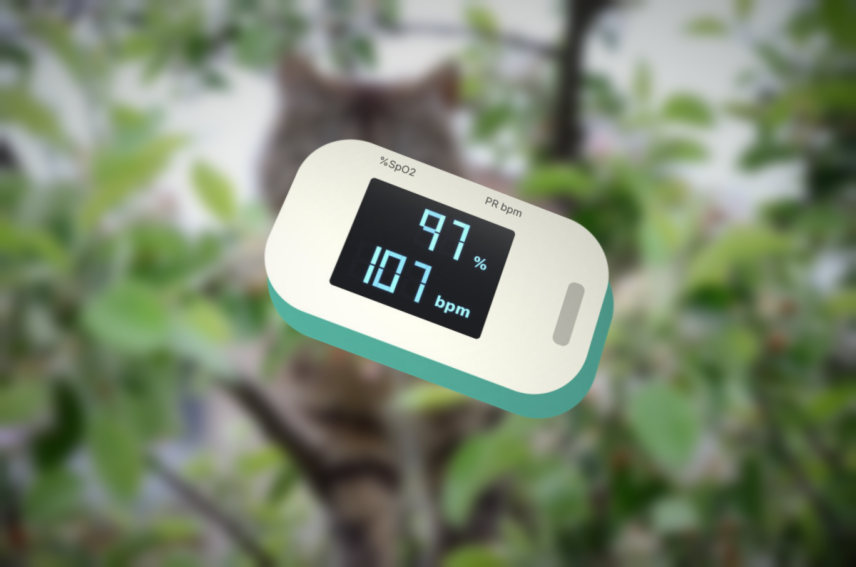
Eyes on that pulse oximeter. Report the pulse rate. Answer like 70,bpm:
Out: 107,bpm
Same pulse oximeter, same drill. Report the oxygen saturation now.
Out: 97,%
